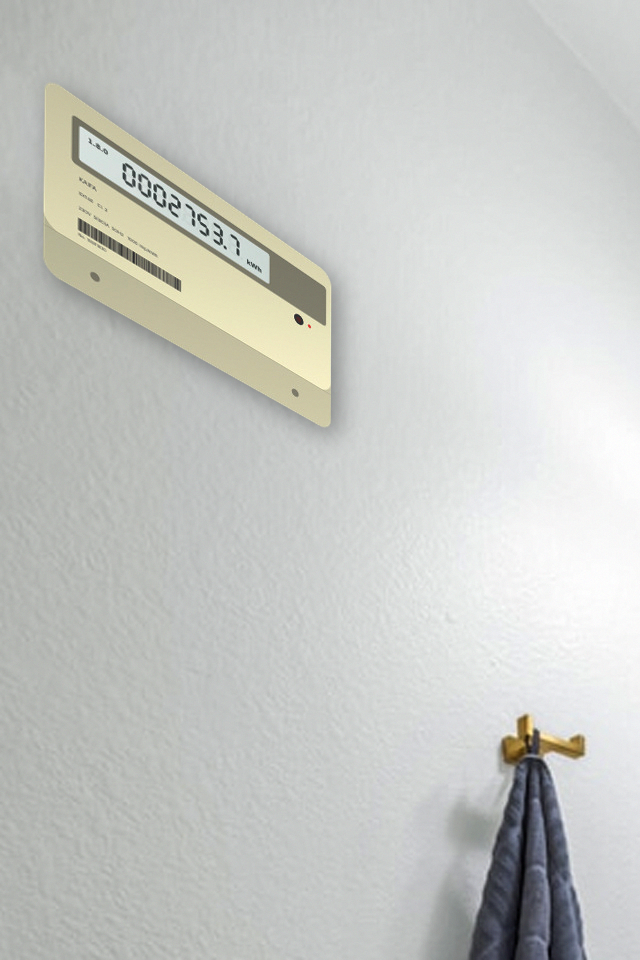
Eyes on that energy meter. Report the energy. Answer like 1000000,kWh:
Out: 2753.7,kWh
